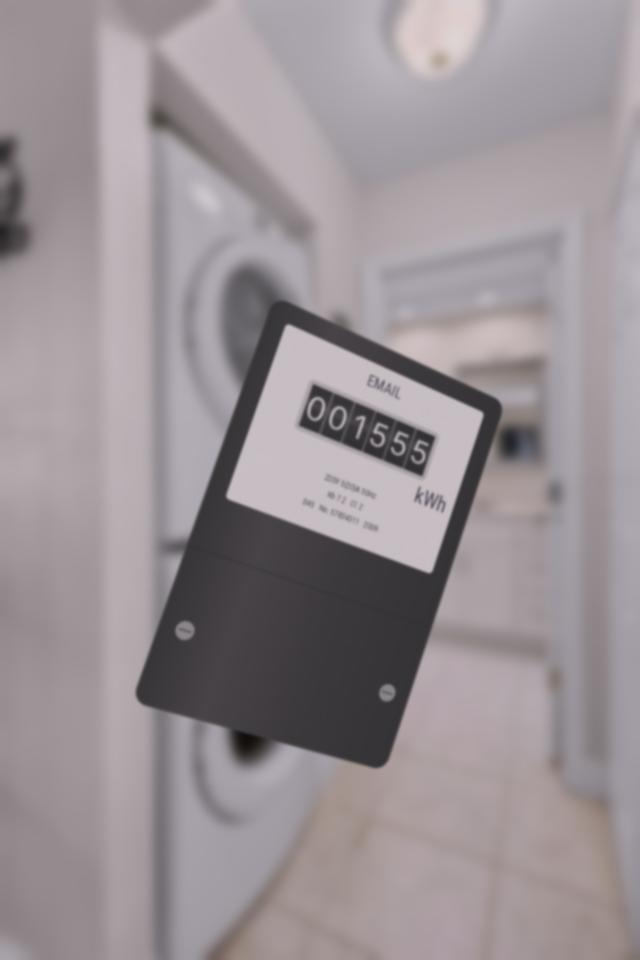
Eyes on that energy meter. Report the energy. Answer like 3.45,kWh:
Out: 1555,kWh
